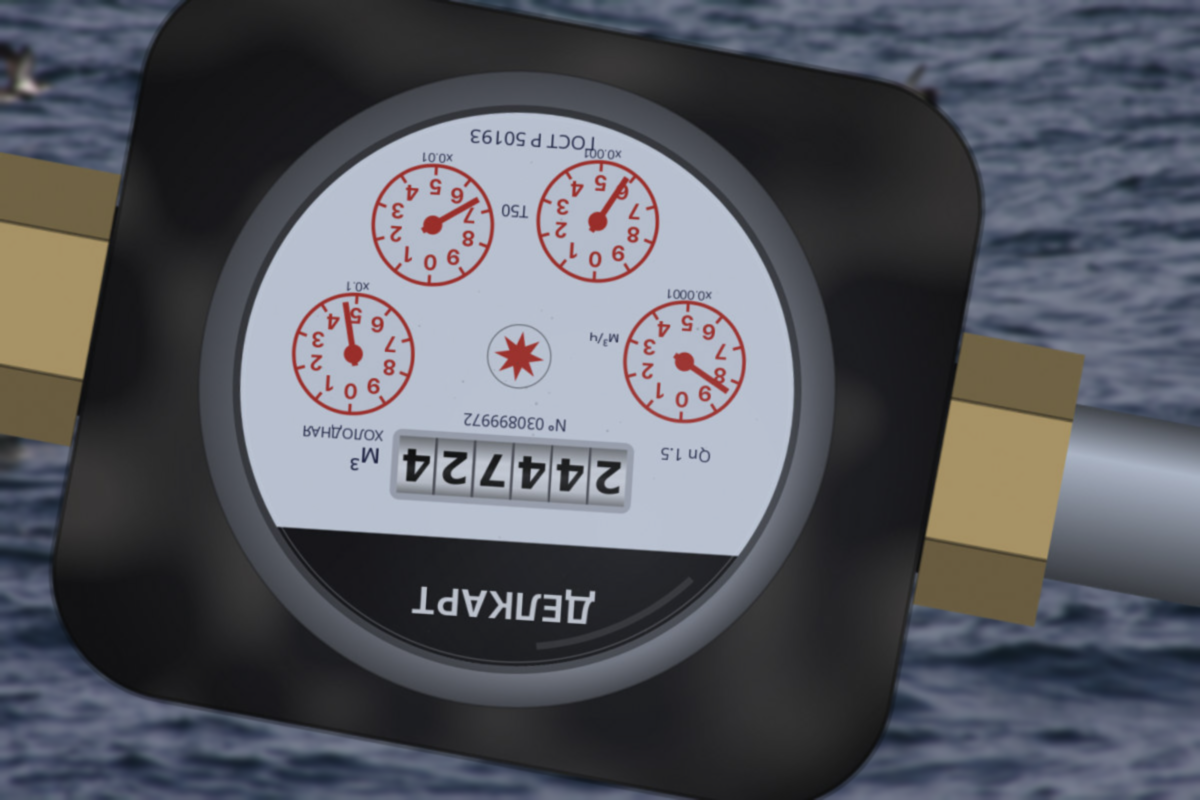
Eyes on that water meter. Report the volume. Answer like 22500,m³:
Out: 244724.4658,m³
